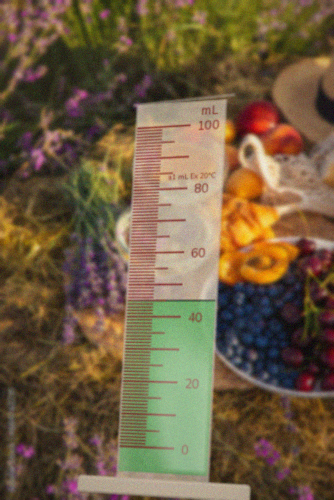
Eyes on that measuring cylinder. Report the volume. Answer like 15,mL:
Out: 45,mL
